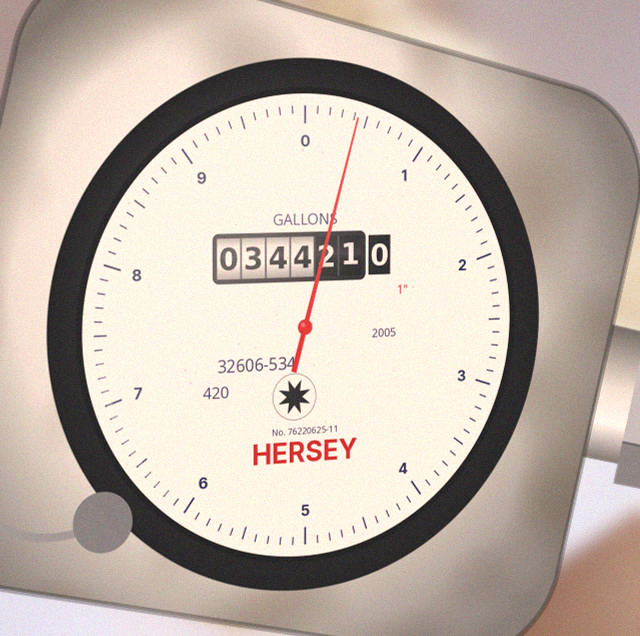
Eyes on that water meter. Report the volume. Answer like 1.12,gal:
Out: 344210.4,gal
